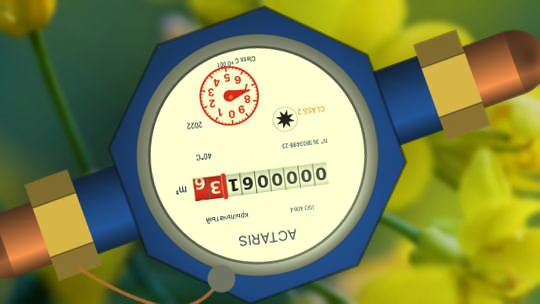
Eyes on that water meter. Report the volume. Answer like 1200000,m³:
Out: 61.357,m³
